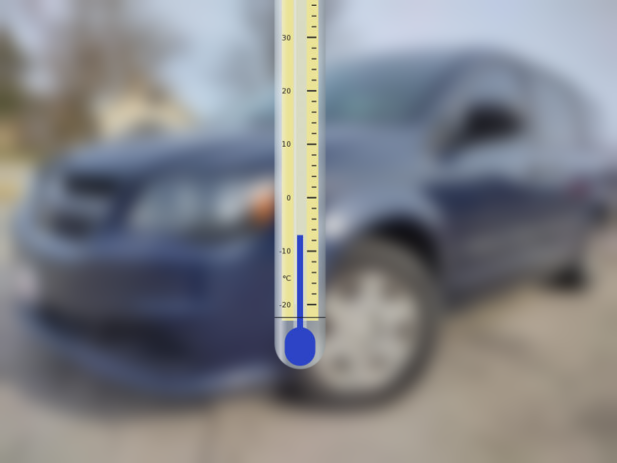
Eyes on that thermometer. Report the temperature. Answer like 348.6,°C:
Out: -7,°C
